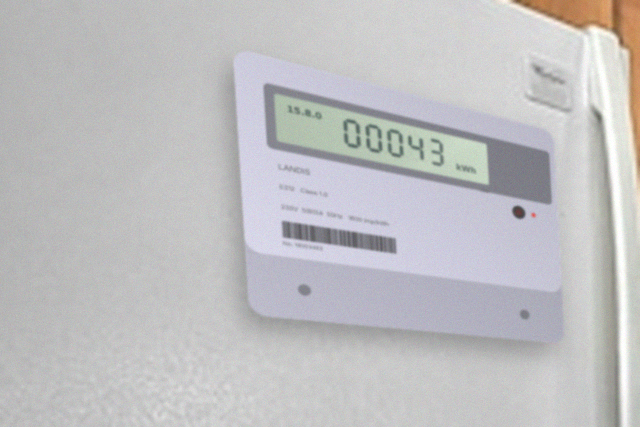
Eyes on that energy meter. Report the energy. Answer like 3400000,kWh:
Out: 43,kWh
